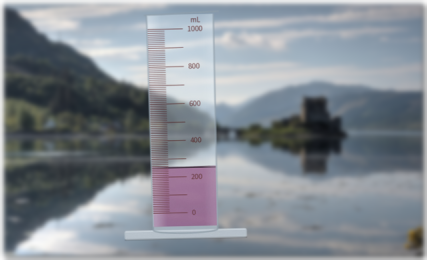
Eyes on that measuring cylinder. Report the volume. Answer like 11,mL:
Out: 250,mL
